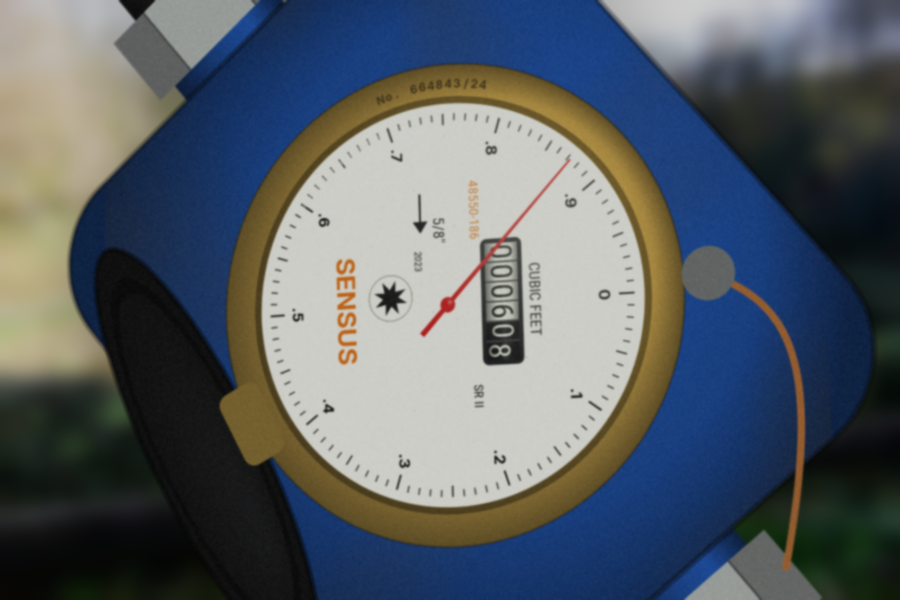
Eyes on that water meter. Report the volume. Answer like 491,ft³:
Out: 607.87,ft³
